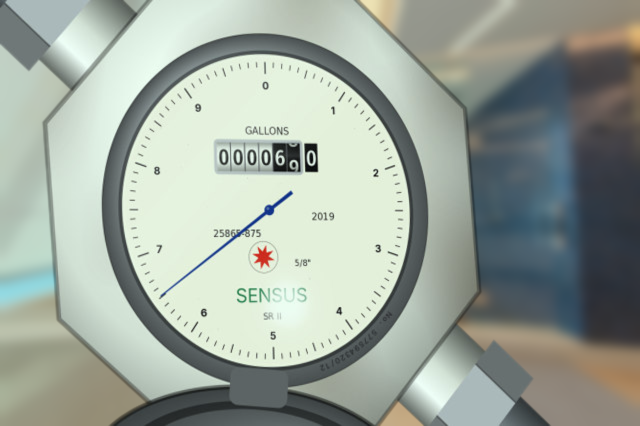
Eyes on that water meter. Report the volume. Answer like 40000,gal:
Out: 686.5,gal
